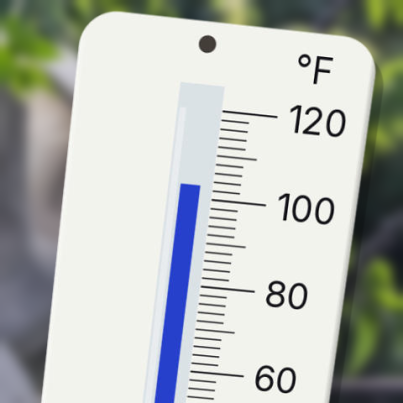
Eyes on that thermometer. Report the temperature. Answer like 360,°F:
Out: 103,°F
